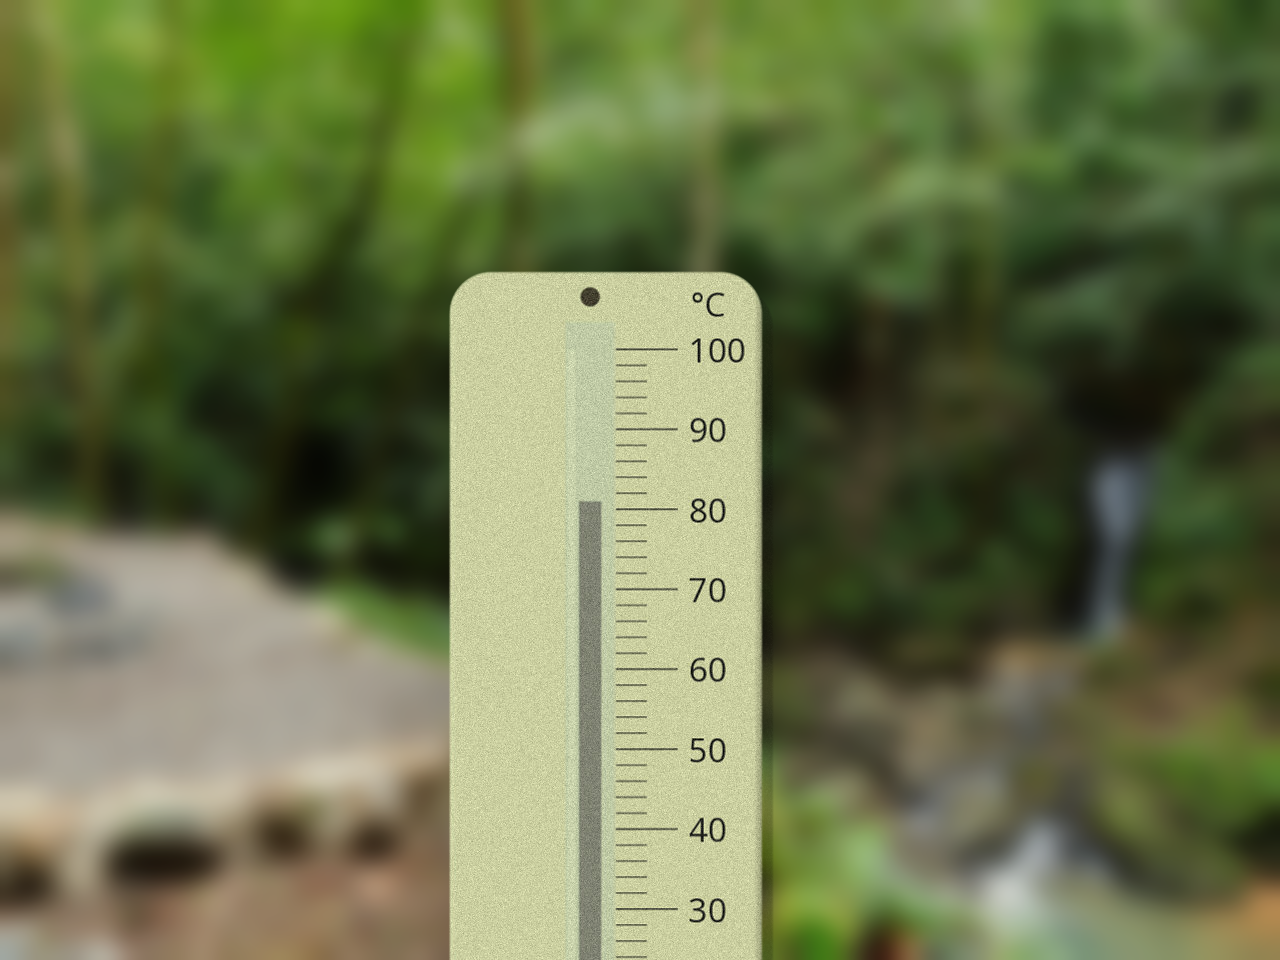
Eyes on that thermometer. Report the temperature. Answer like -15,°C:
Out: 81,°C
